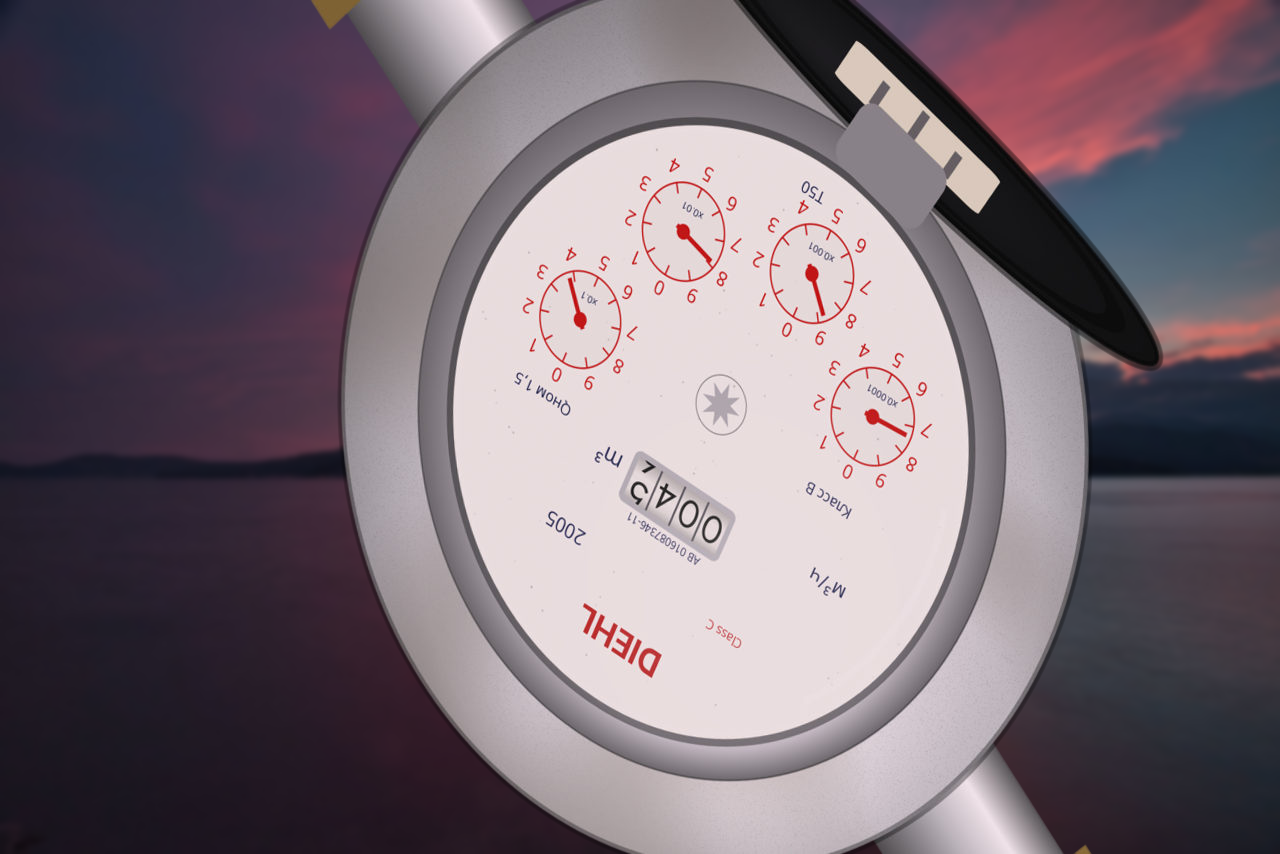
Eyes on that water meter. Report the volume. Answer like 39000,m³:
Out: 45.3787,m³
